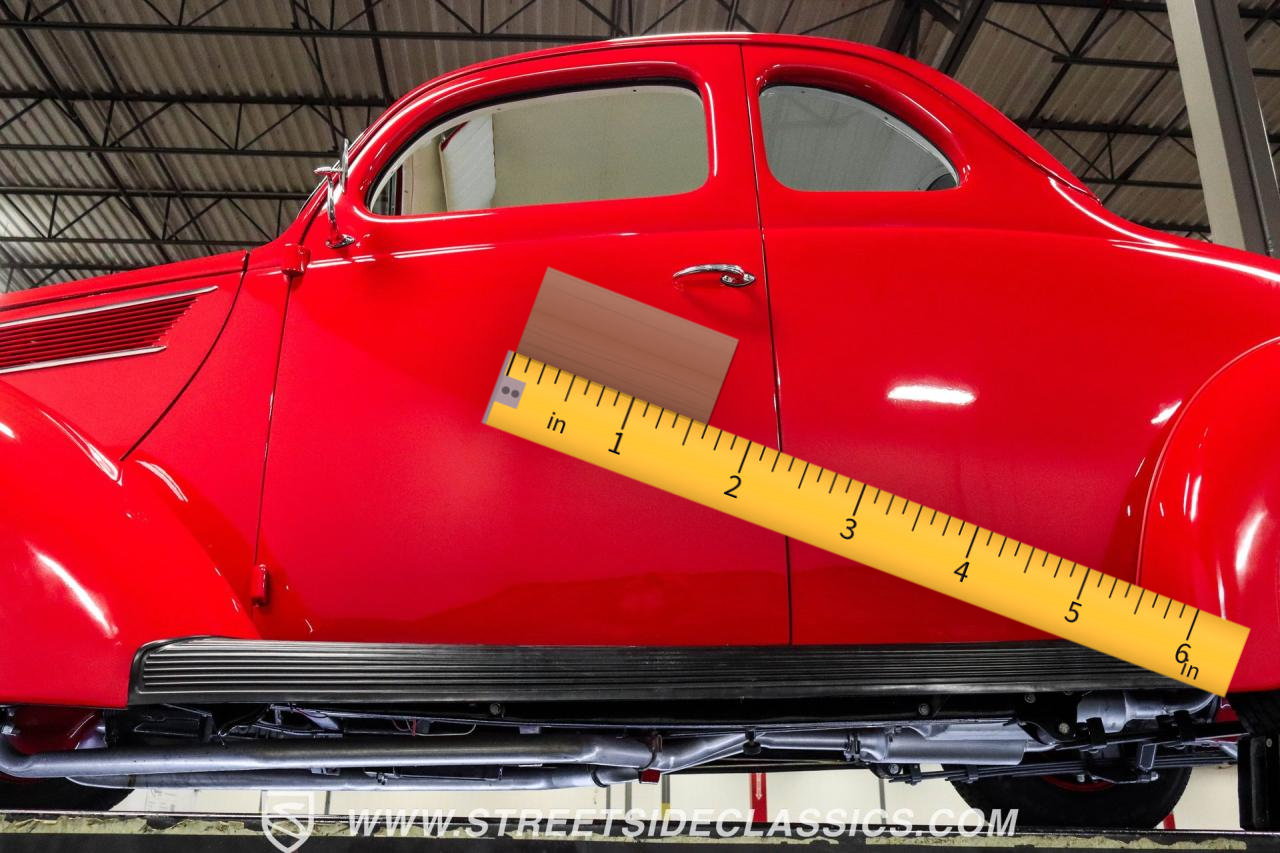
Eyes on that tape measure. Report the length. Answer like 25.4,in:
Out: 1.625,in
